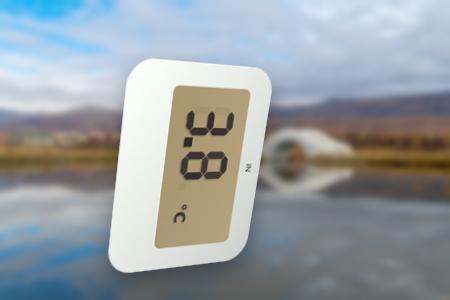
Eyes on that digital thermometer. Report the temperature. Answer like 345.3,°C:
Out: 3.8,°C
